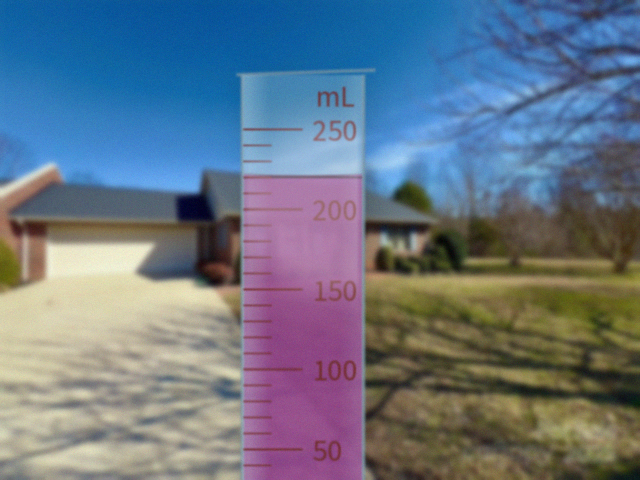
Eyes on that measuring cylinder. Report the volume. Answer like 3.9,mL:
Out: 220,mL
